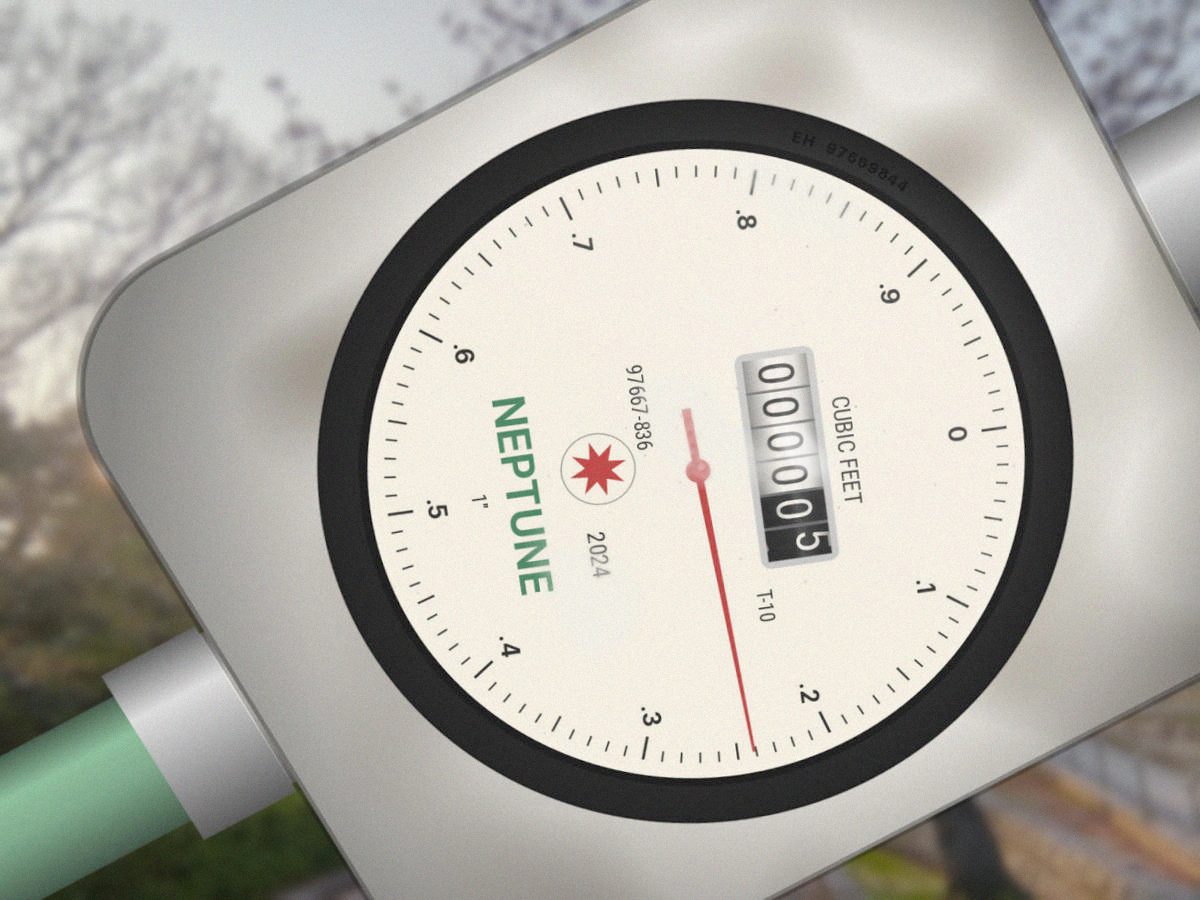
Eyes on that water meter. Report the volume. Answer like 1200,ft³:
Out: 5.24,ft³
